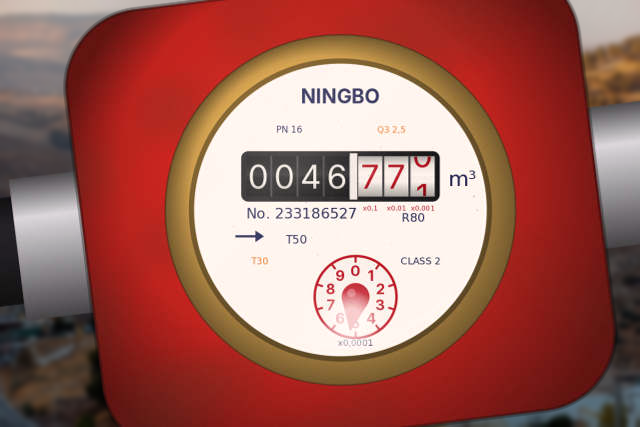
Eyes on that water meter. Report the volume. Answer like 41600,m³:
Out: 46.7705,m³
